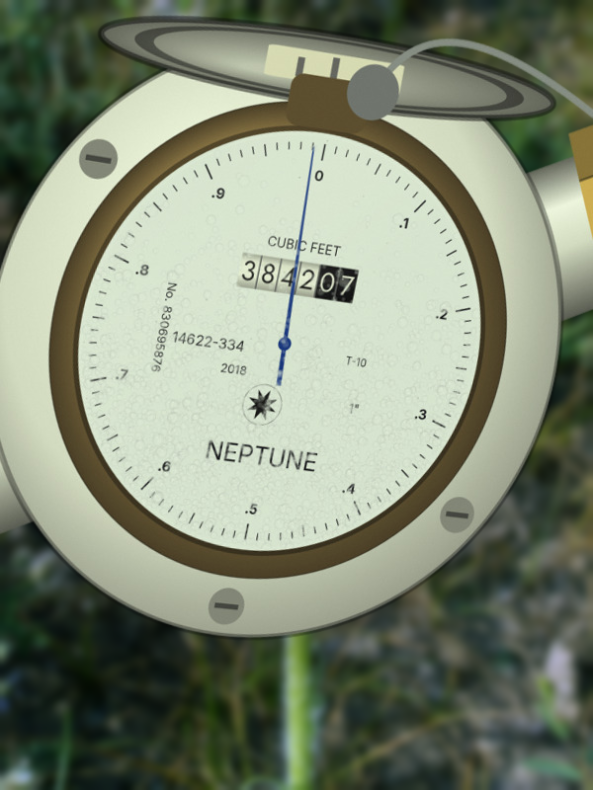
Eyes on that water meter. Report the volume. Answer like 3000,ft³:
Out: 384206.99,ft³
